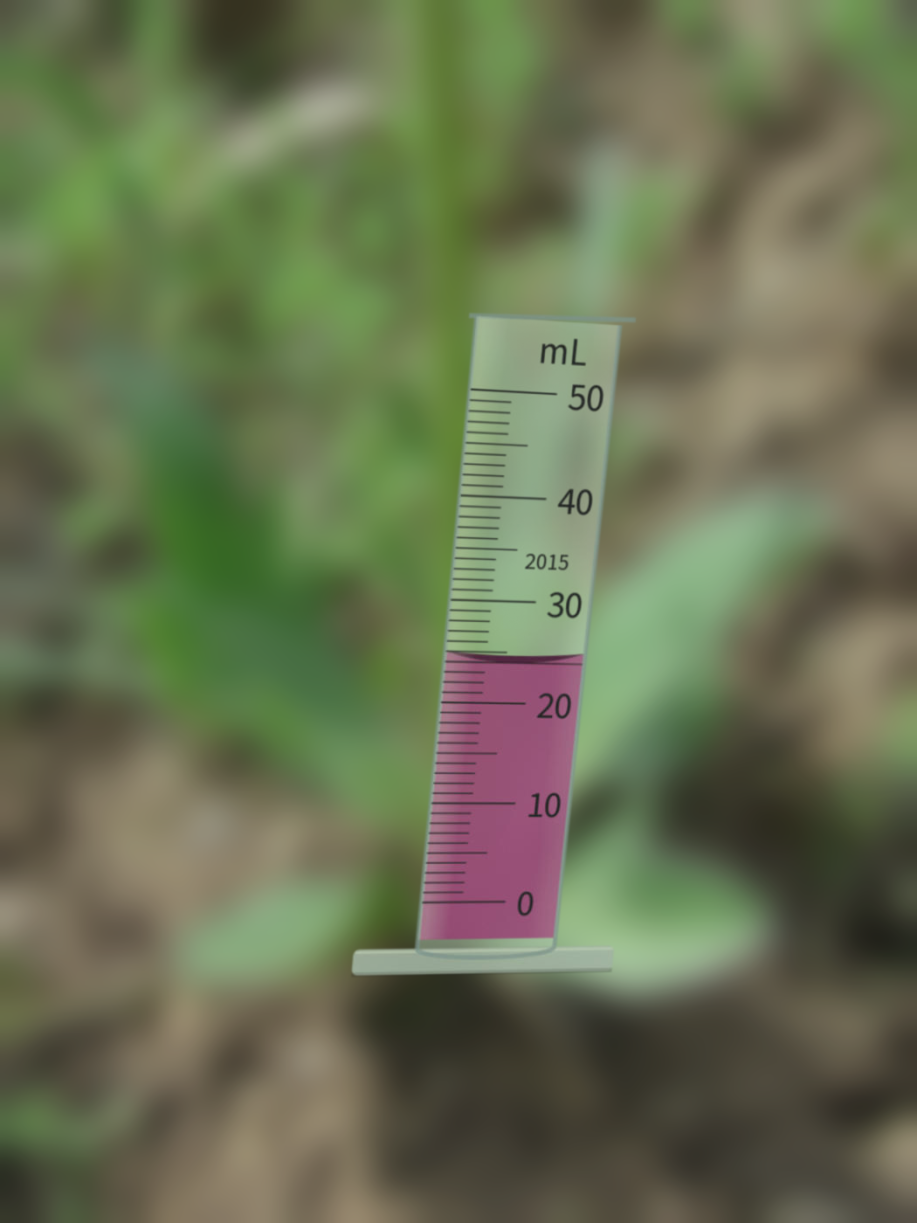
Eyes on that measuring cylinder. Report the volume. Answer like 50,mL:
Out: 24,mL
